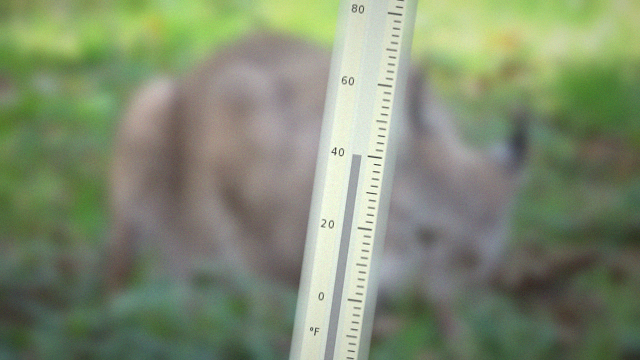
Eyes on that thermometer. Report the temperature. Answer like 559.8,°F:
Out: 40,°F
